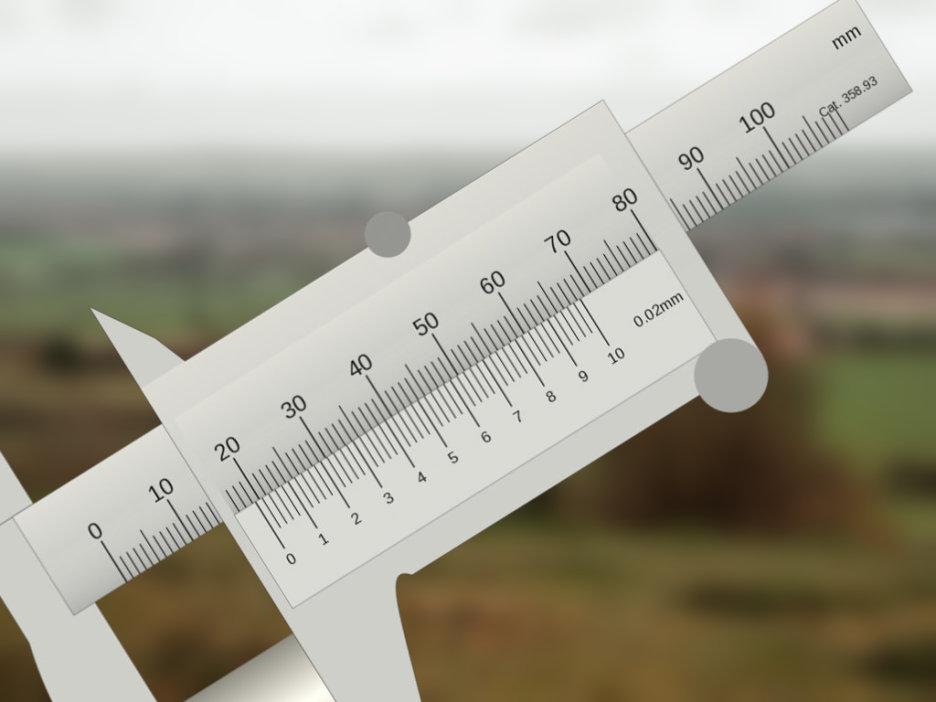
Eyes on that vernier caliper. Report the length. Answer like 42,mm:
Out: 19.4,mm
